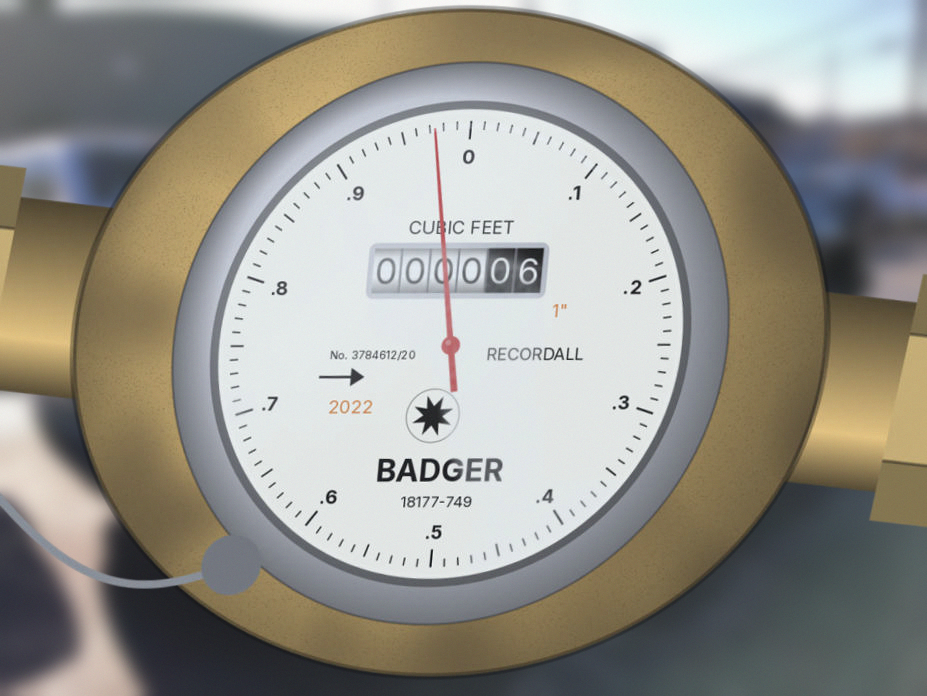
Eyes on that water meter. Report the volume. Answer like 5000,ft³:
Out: 5.97,ft³
